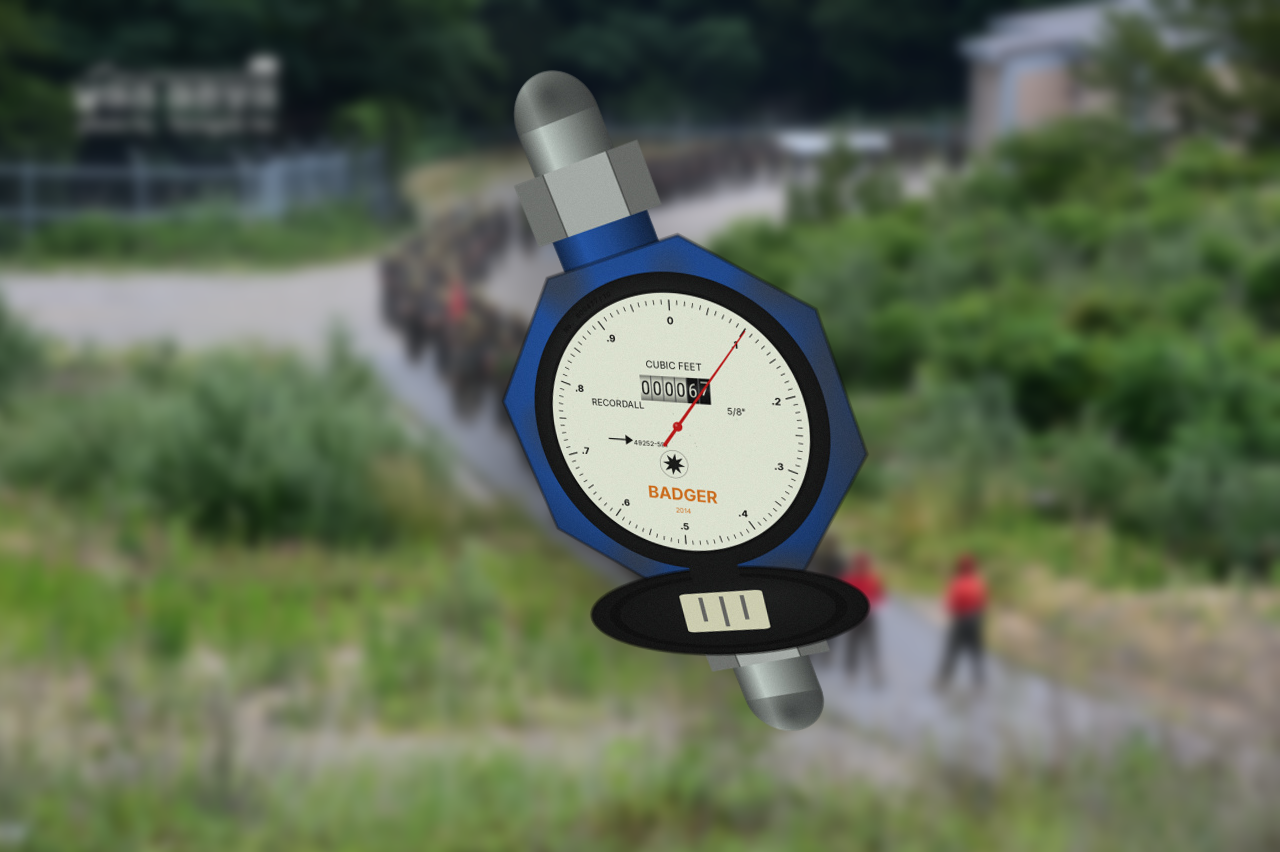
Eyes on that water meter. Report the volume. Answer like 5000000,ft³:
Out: 67.10,ft³
